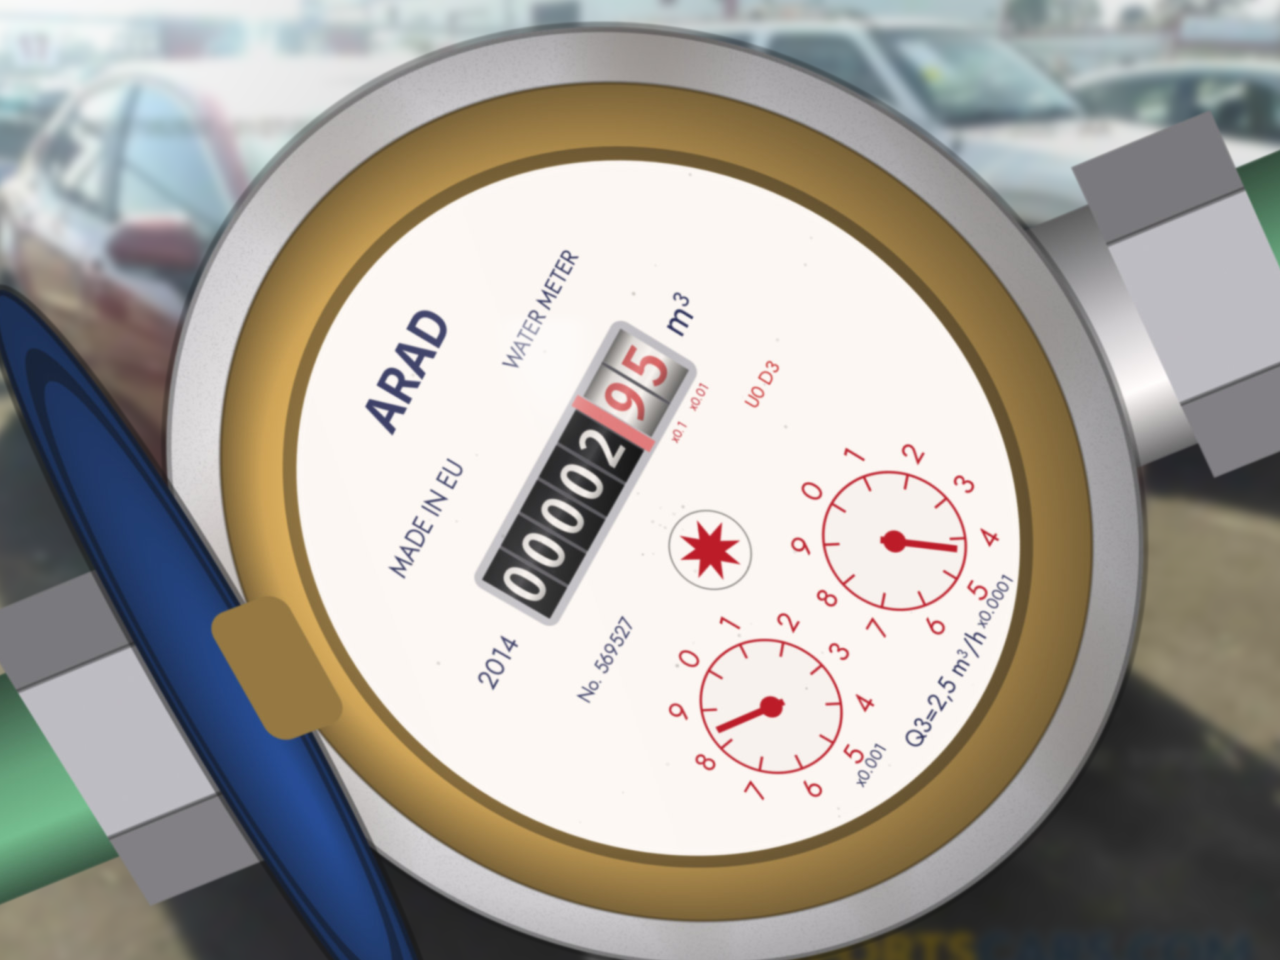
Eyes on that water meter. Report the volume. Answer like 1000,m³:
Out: 2.9584,m³
